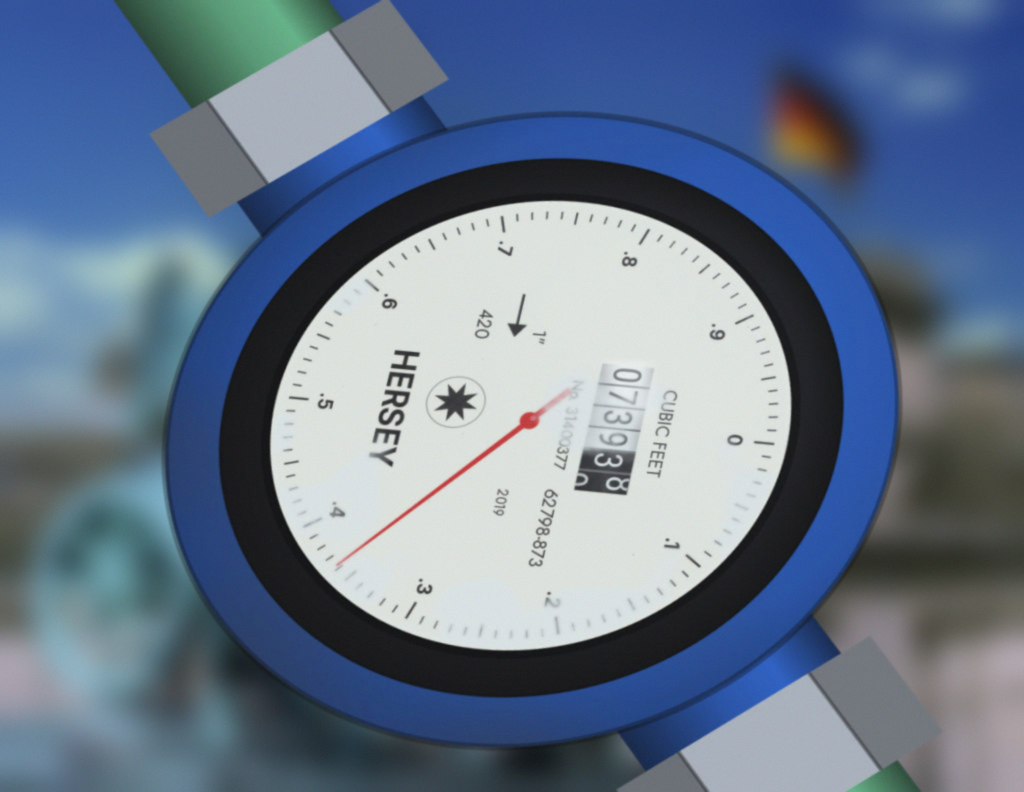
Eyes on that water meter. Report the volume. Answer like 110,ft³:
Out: 73938.36,ft³
